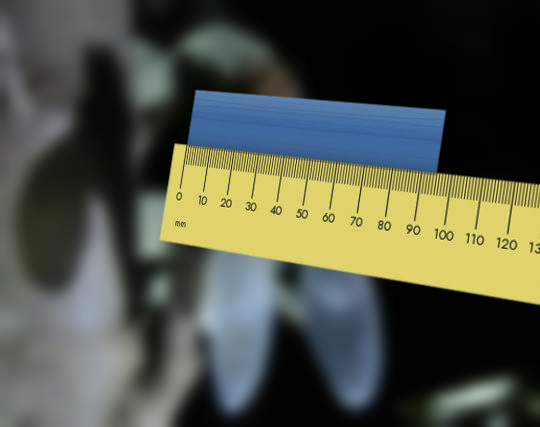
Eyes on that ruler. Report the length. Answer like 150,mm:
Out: 95,mm
